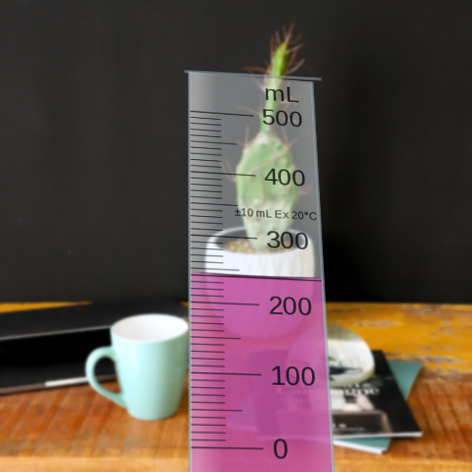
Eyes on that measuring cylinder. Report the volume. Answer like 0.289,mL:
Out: 240,mL
